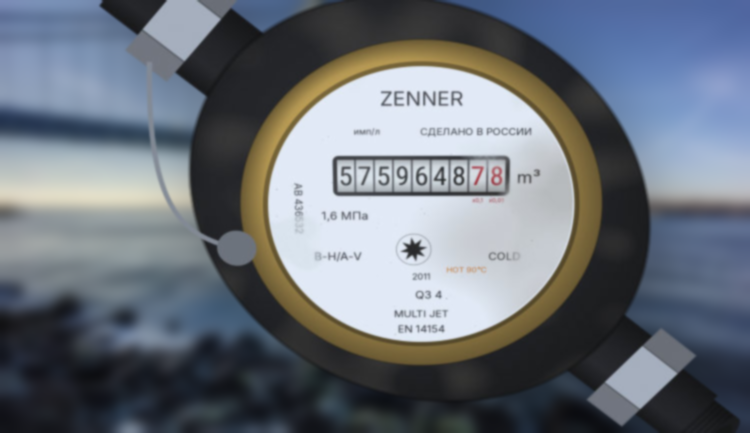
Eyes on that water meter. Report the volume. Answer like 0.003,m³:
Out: 5759648.78,m³
